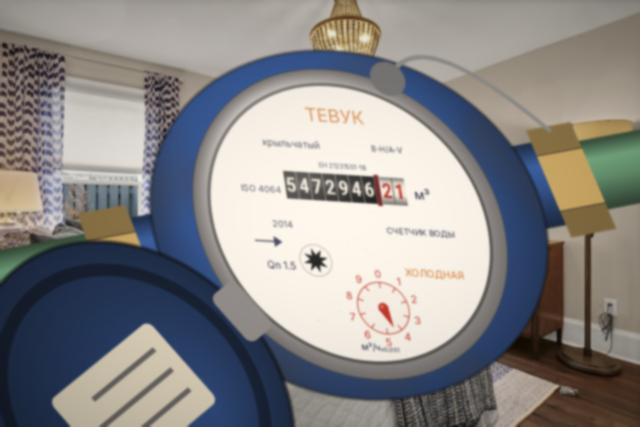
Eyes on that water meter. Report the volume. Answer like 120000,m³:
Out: 5472946.214,m³
